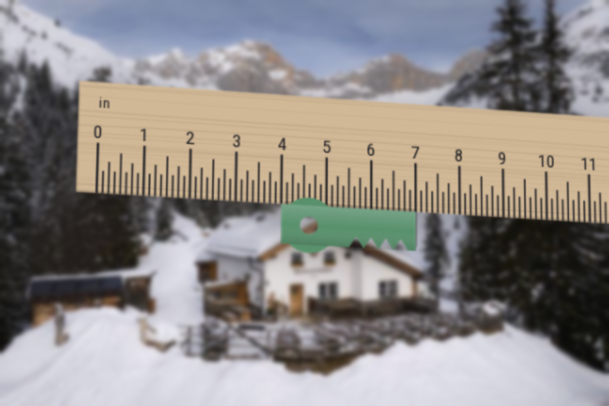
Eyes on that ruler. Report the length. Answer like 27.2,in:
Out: 3,in
